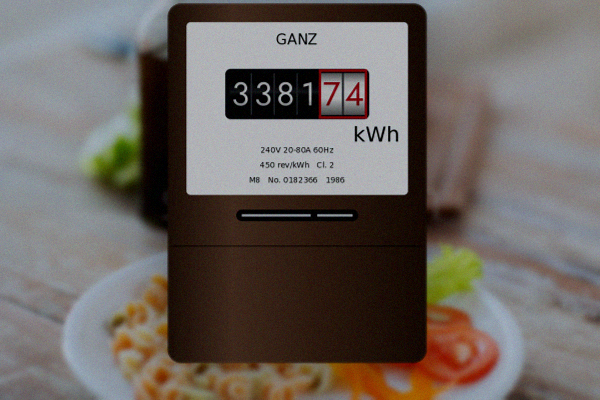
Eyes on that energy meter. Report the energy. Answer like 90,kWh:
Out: 3381.74,kWh
